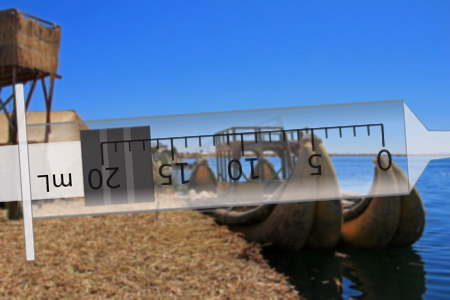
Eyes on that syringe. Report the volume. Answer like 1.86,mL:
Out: 16.5,mL
